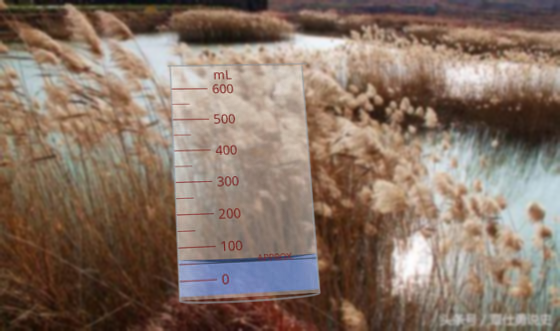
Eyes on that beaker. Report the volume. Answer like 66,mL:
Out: 50,mL
